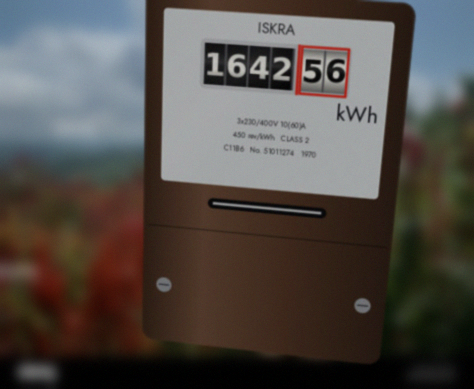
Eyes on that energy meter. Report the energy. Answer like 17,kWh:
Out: 1642.56,kWh
